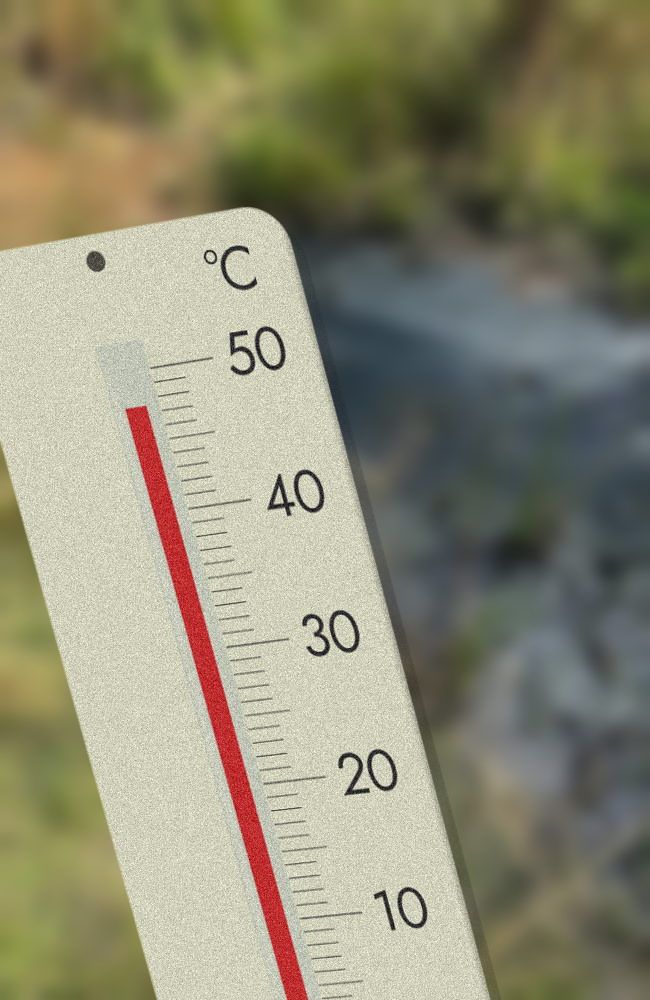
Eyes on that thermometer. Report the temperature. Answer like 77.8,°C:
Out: 47.5,°C
